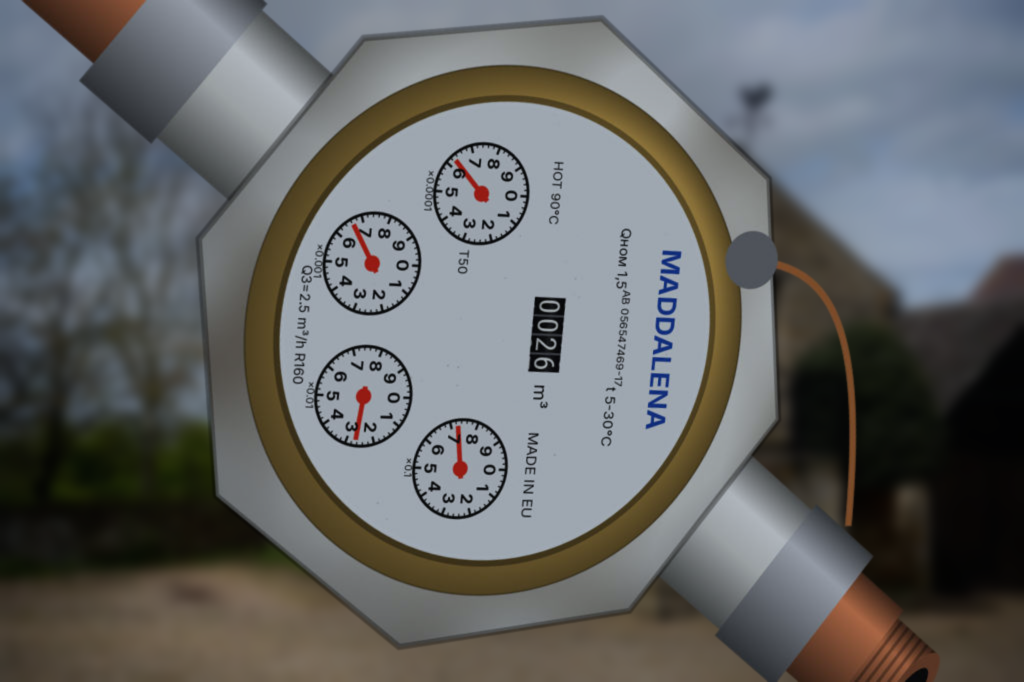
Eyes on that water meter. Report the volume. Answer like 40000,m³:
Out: 26.7266,m³
